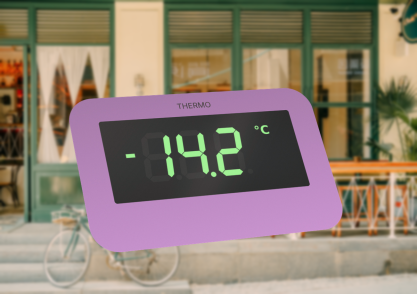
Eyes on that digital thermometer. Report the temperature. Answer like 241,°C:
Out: -14.2,°C
